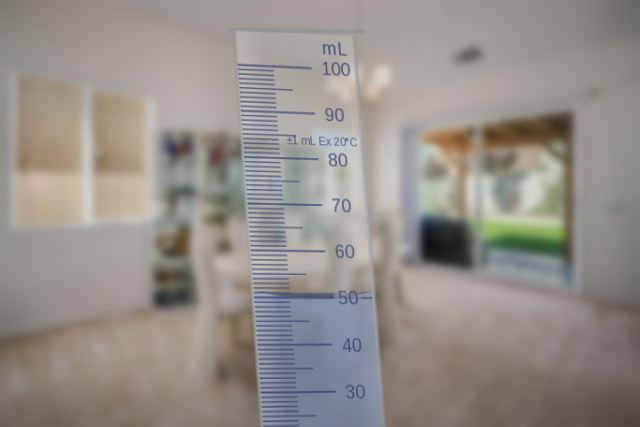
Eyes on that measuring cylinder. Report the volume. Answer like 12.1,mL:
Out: 50,mL
